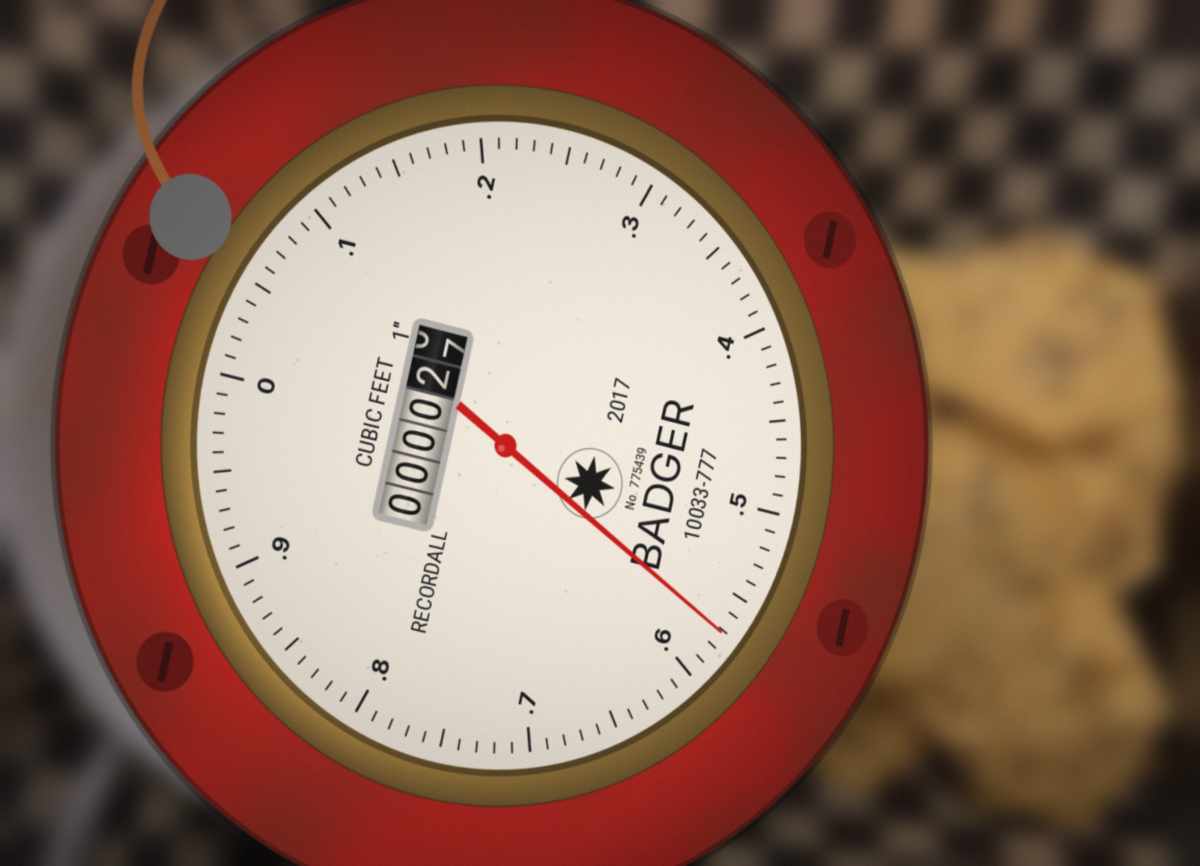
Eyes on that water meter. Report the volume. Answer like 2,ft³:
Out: 26.57,ft³
